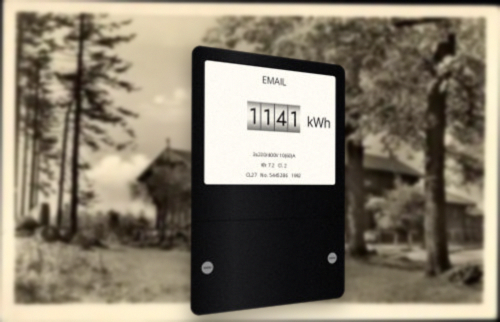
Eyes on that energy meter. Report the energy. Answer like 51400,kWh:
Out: 1141,kWh
